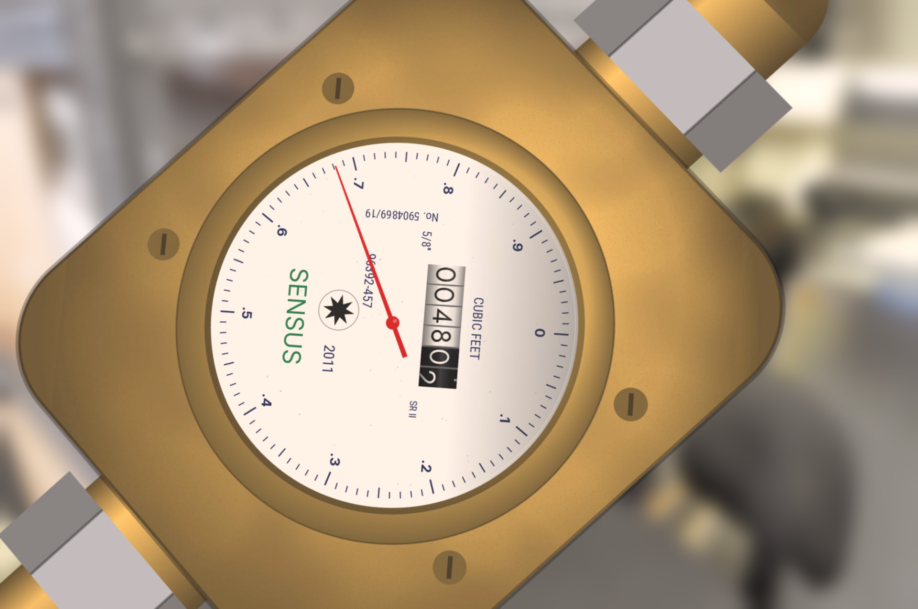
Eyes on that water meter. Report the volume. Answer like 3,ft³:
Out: 4801.68,ft³
